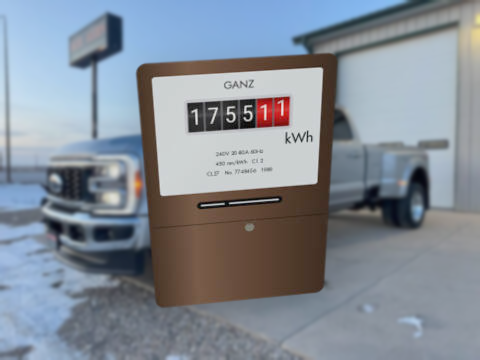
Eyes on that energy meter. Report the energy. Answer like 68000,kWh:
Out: 1755.11,kWh
